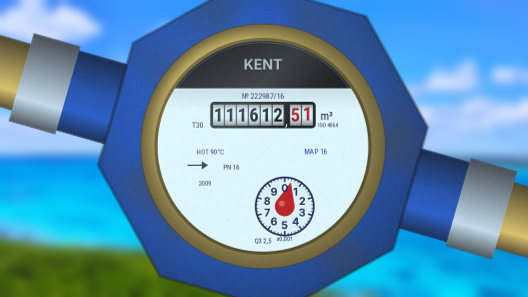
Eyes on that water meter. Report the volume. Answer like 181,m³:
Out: 111612.510,m³
